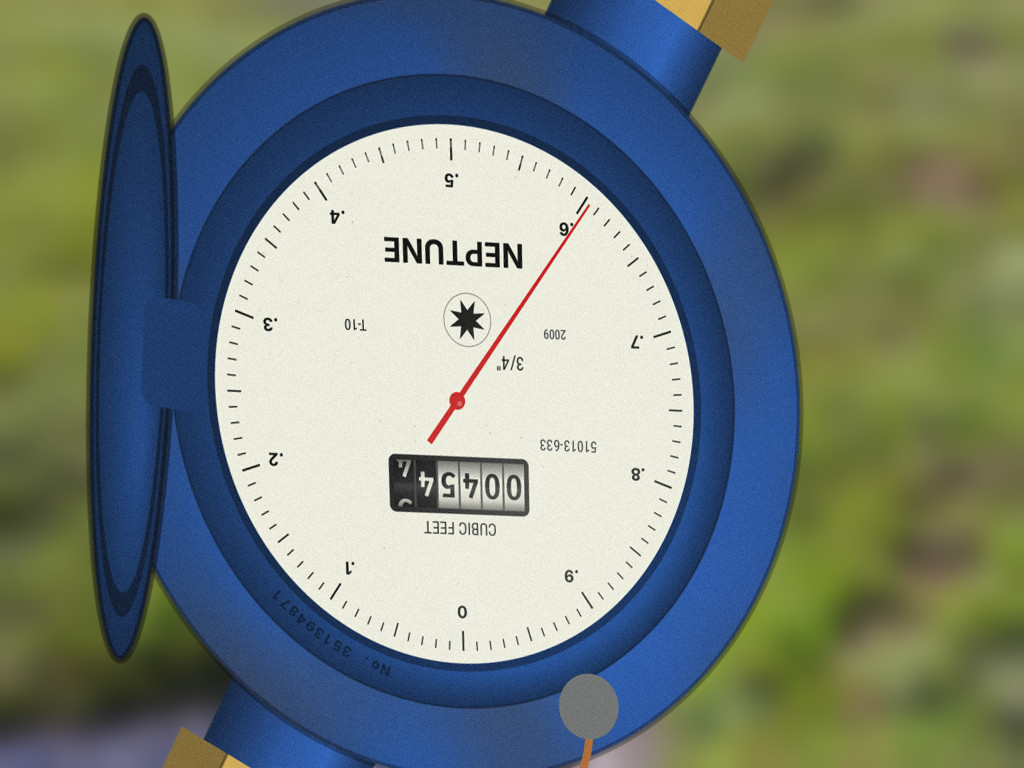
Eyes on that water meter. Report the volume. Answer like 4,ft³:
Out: 4543.60,ft³
